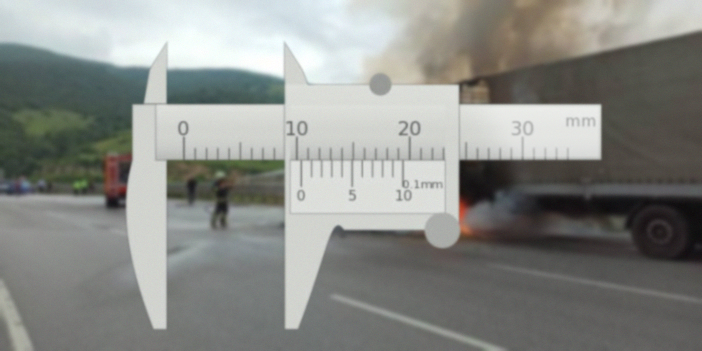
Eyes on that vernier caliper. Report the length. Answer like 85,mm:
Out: 10.4,mm
